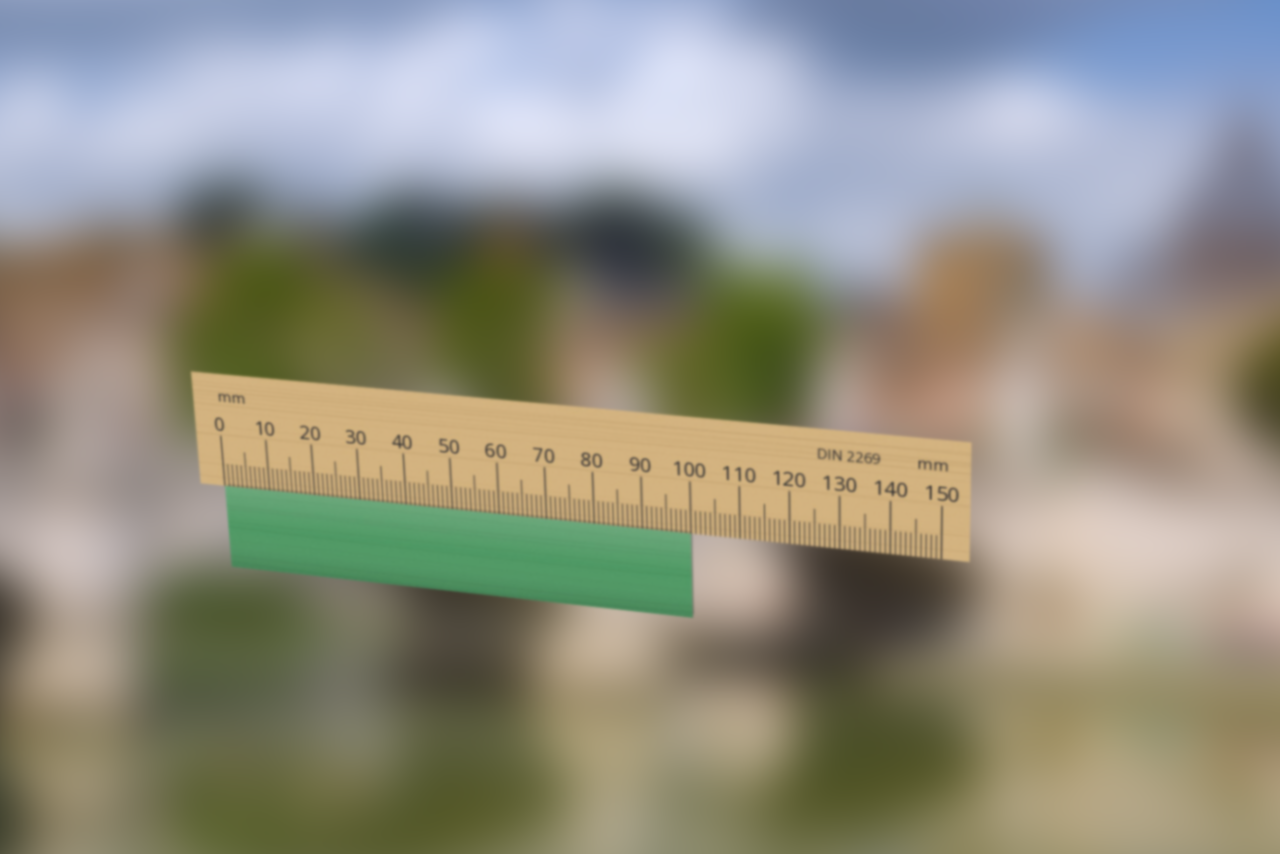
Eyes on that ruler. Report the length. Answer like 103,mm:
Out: 100,mm
